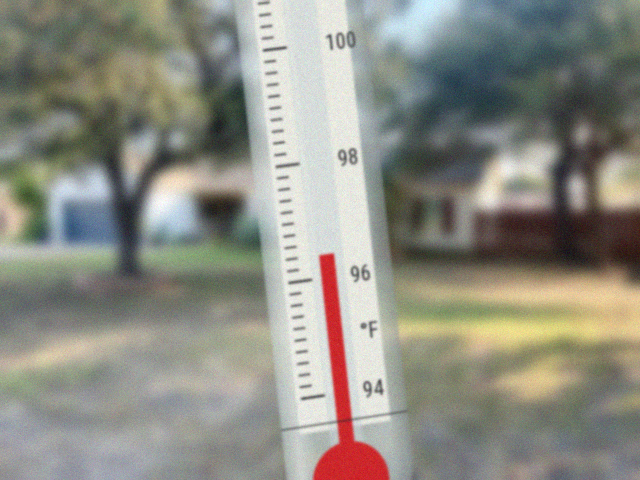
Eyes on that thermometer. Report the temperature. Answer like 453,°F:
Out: 96.4,°F
